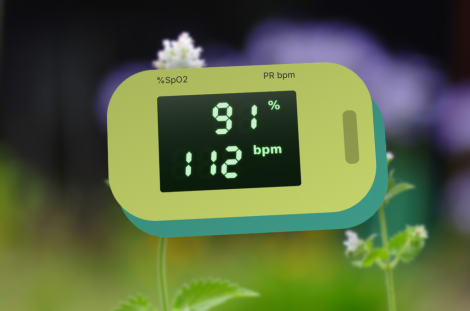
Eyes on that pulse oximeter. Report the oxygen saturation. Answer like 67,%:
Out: 91,%
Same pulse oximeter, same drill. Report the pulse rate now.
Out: 112,bpm
